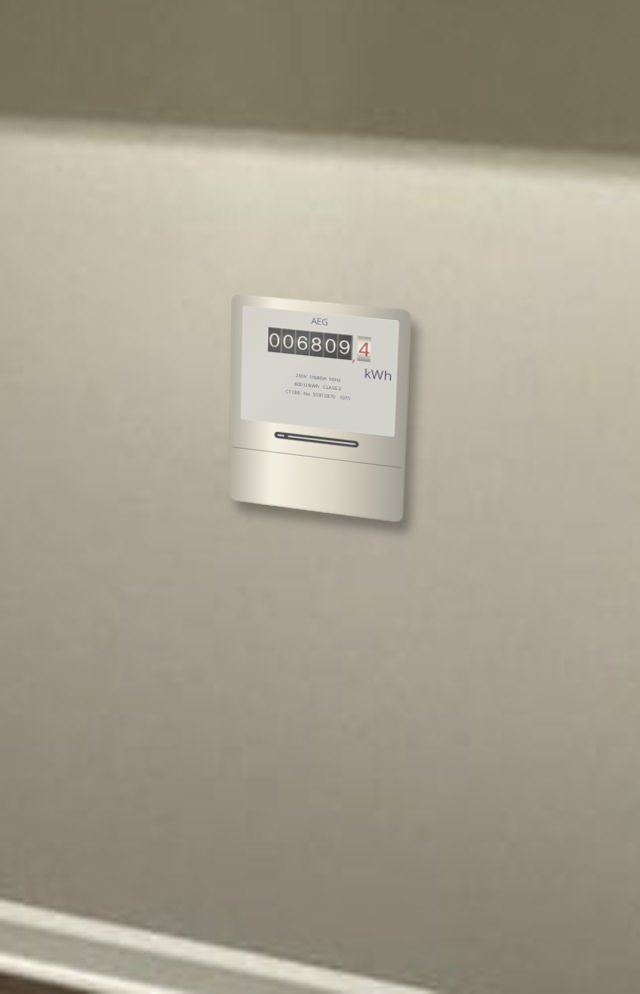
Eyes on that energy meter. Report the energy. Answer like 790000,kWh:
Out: 6809.4,kWh
